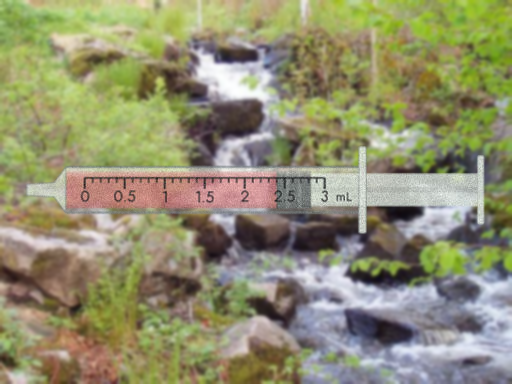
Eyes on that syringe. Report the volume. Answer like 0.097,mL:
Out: 2.4,mL
